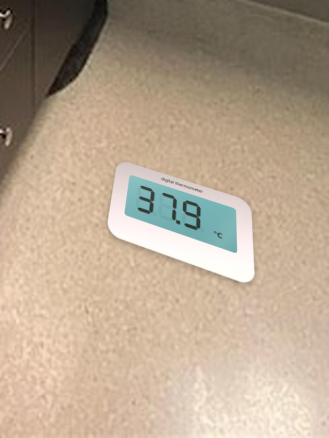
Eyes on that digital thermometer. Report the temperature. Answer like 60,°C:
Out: 37.9,°C
